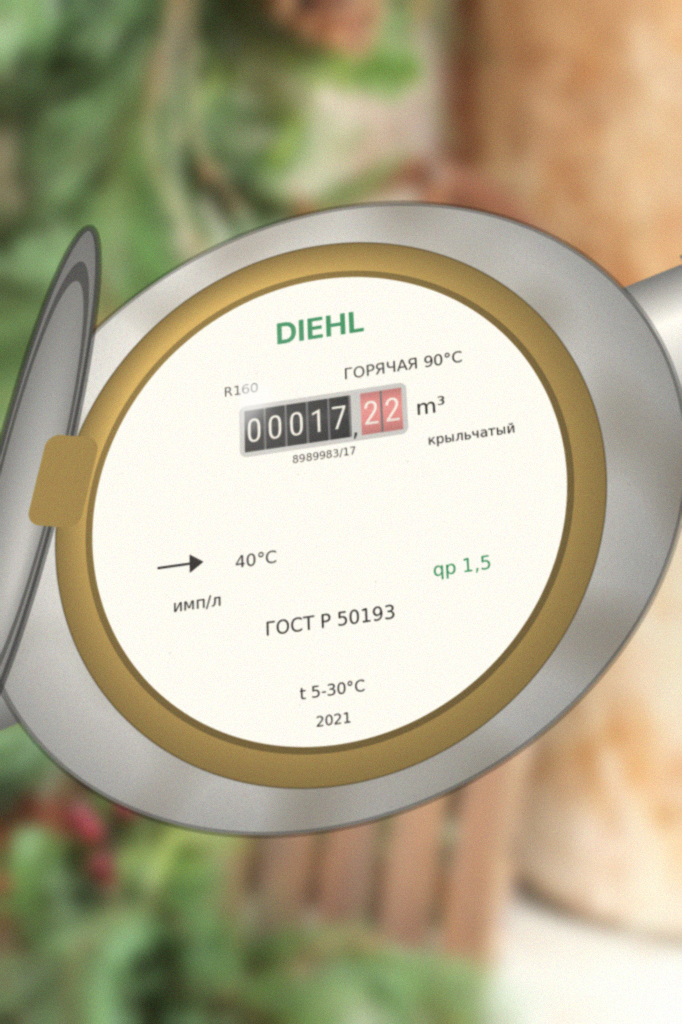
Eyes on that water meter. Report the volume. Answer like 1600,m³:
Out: 17.22,m³
